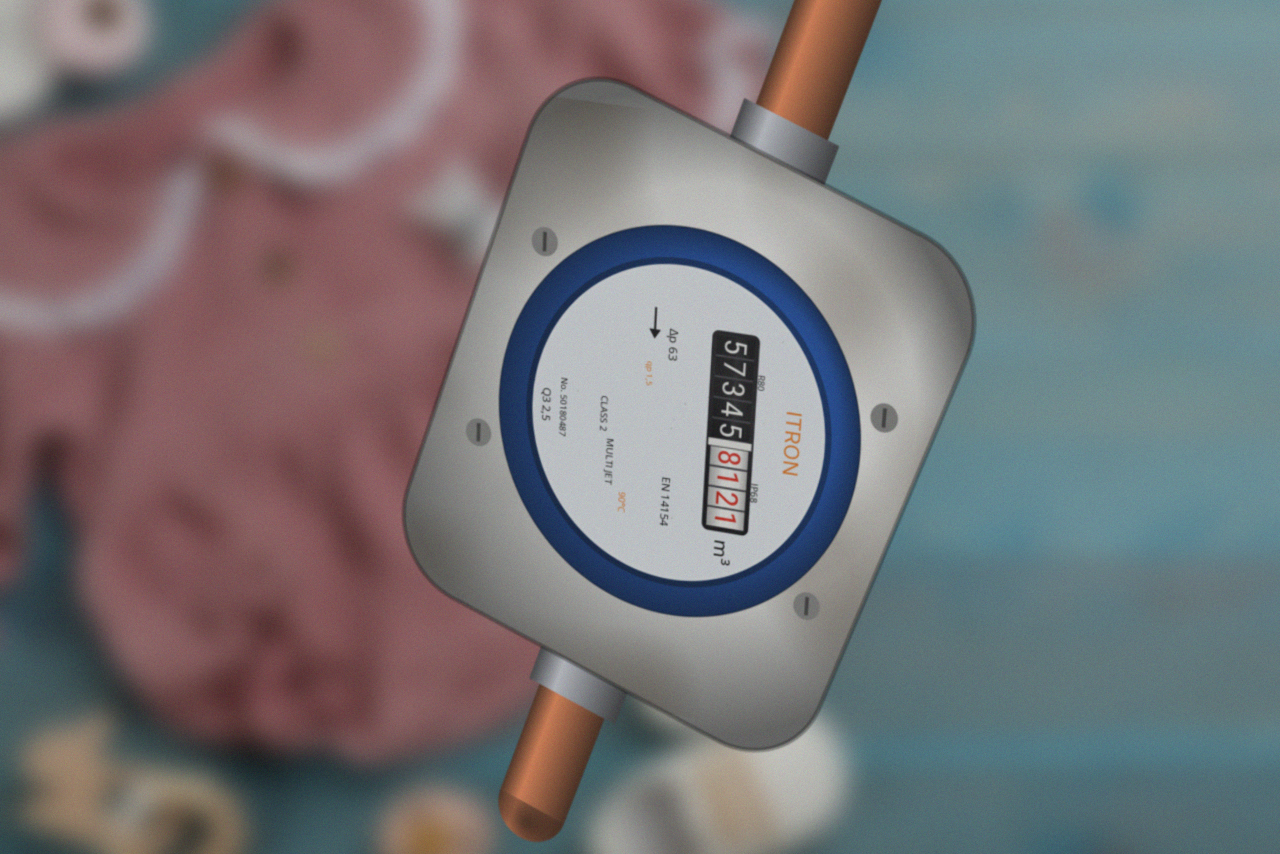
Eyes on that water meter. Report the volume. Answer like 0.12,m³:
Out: 57345.8121,m³
